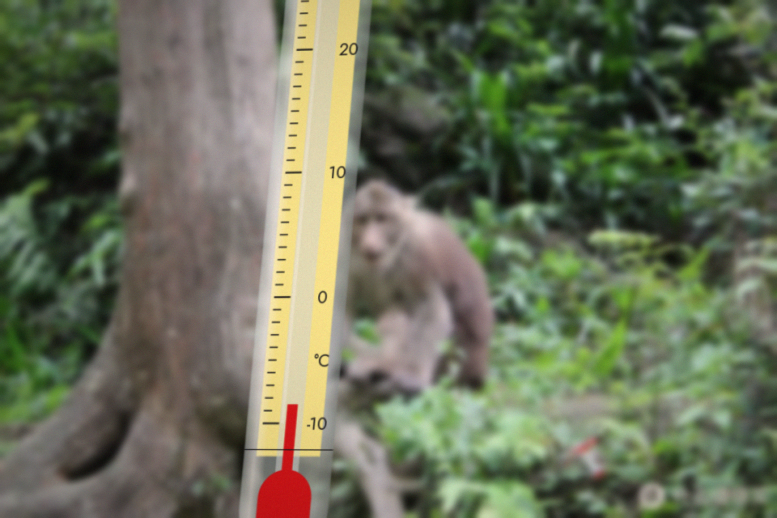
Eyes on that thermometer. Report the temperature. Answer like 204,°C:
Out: -8.5,°C
